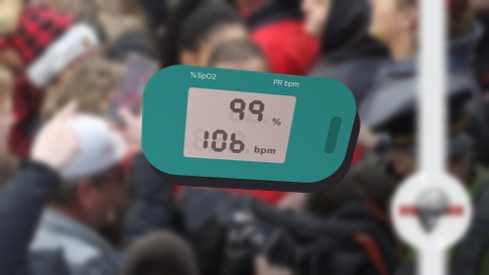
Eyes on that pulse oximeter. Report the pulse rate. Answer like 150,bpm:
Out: 106,bpm
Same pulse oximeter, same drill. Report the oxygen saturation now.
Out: 99,%
